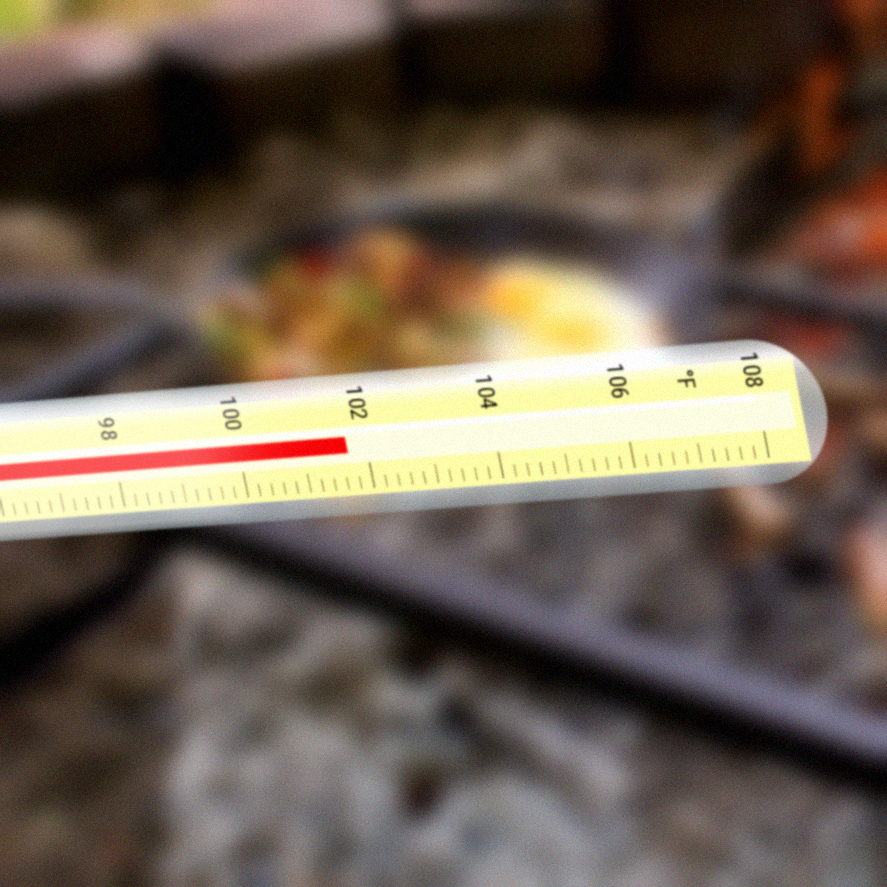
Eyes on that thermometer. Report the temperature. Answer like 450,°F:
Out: 101.7,°F
